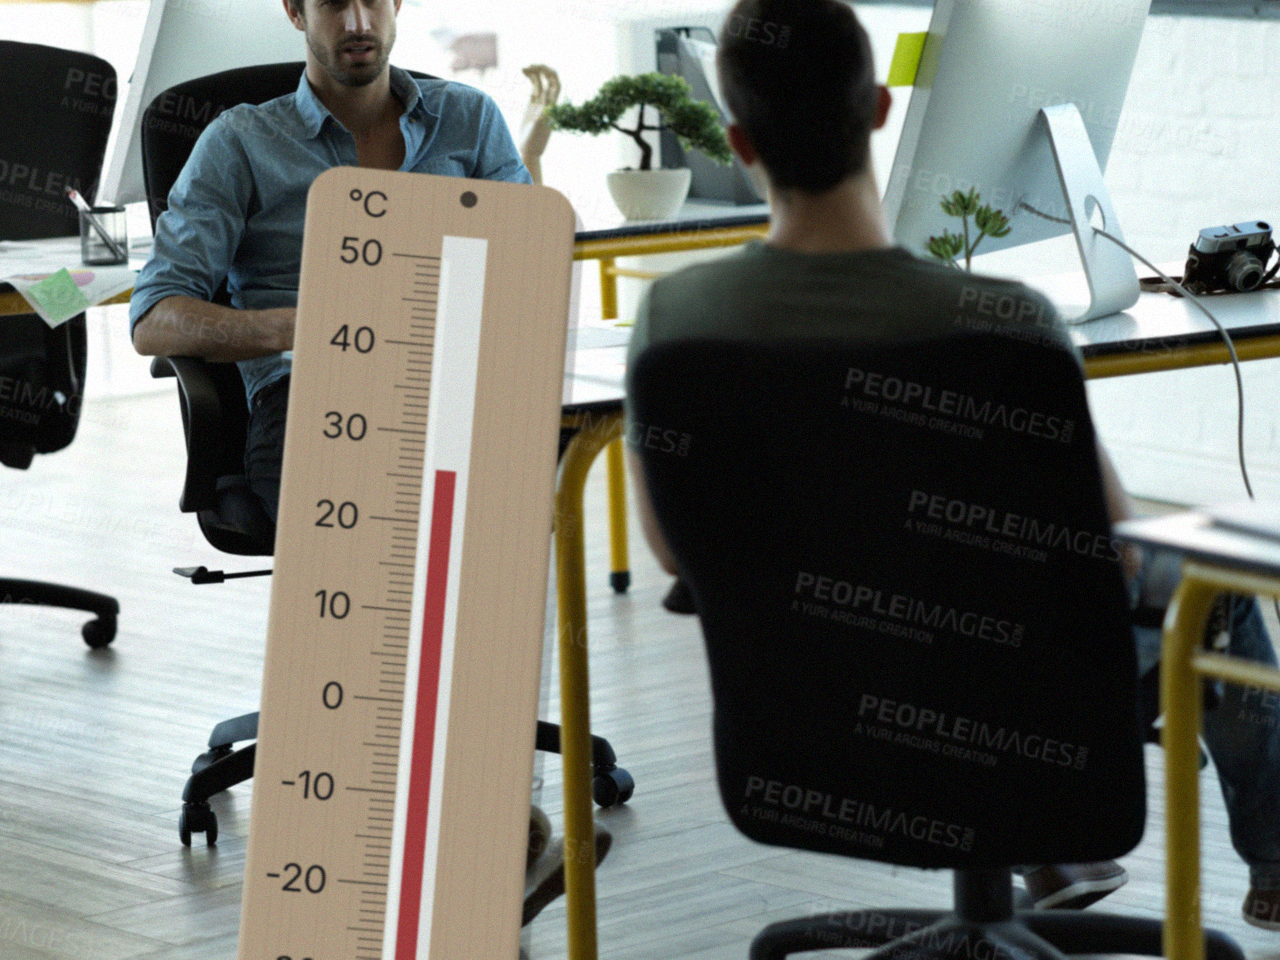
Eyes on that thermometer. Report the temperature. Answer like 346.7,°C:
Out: 26,°C
